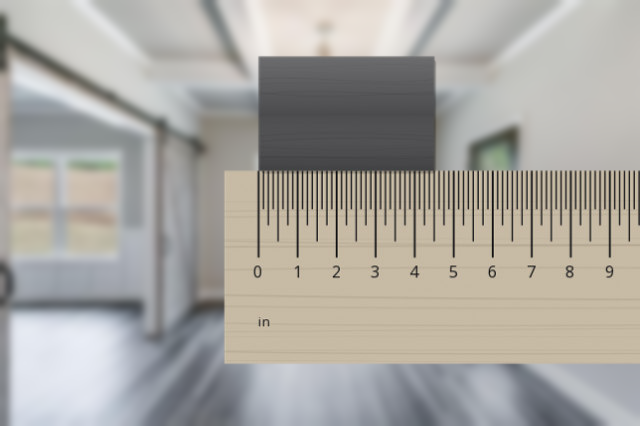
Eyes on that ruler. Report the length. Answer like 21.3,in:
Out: 4.5,in
